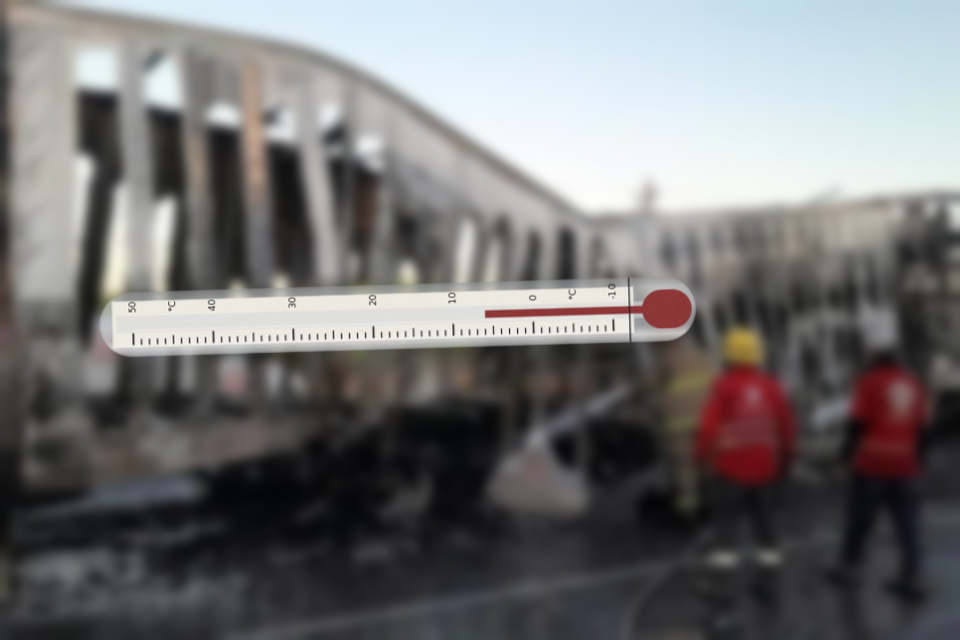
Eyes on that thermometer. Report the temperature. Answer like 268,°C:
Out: 6,°C
